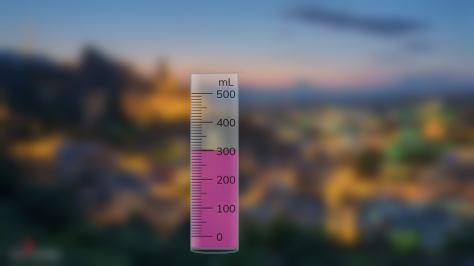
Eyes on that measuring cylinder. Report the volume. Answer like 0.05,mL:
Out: 300,mL
